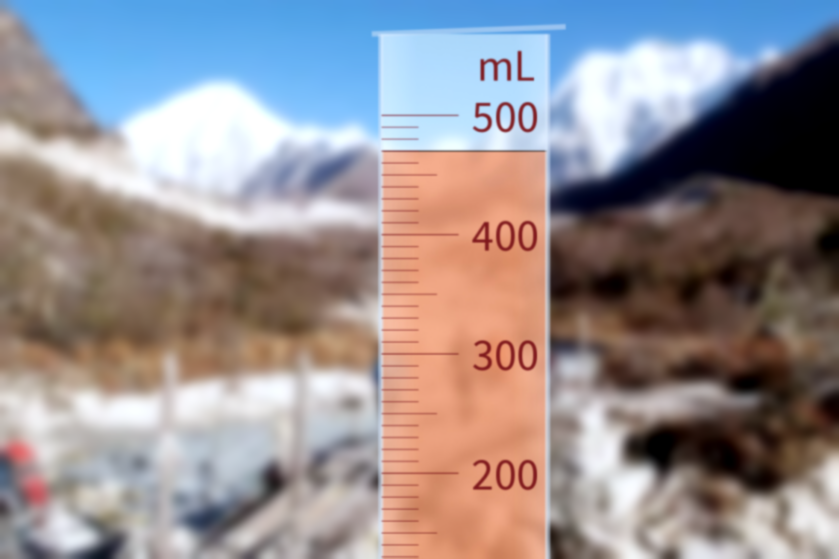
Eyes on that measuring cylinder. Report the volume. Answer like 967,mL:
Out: 470,mL
